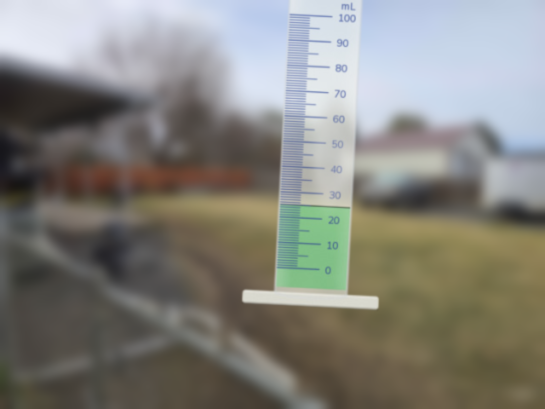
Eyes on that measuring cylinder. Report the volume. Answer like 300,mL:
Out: 25,mL
